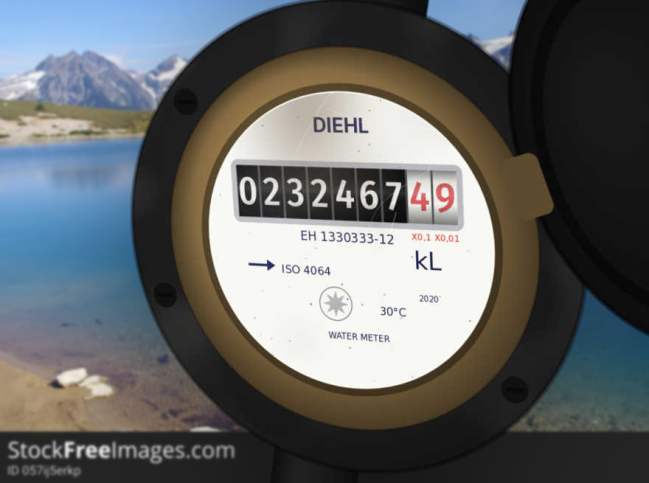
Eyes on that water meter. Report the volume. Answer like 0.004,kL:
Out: 232467.49,kL
